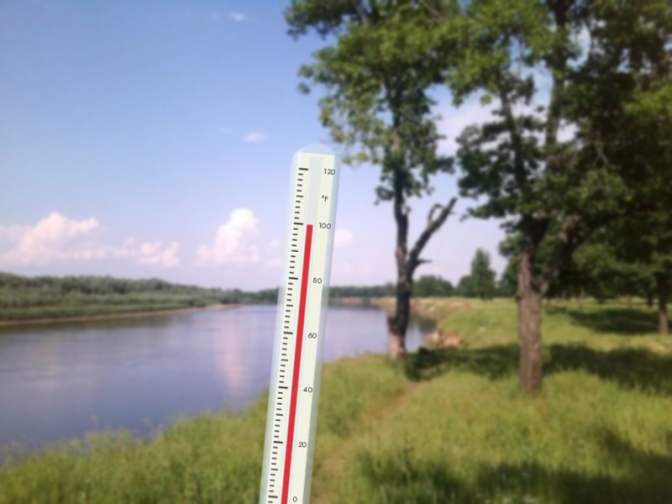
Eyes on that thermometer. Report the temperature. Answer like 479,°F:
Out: 100,°F
